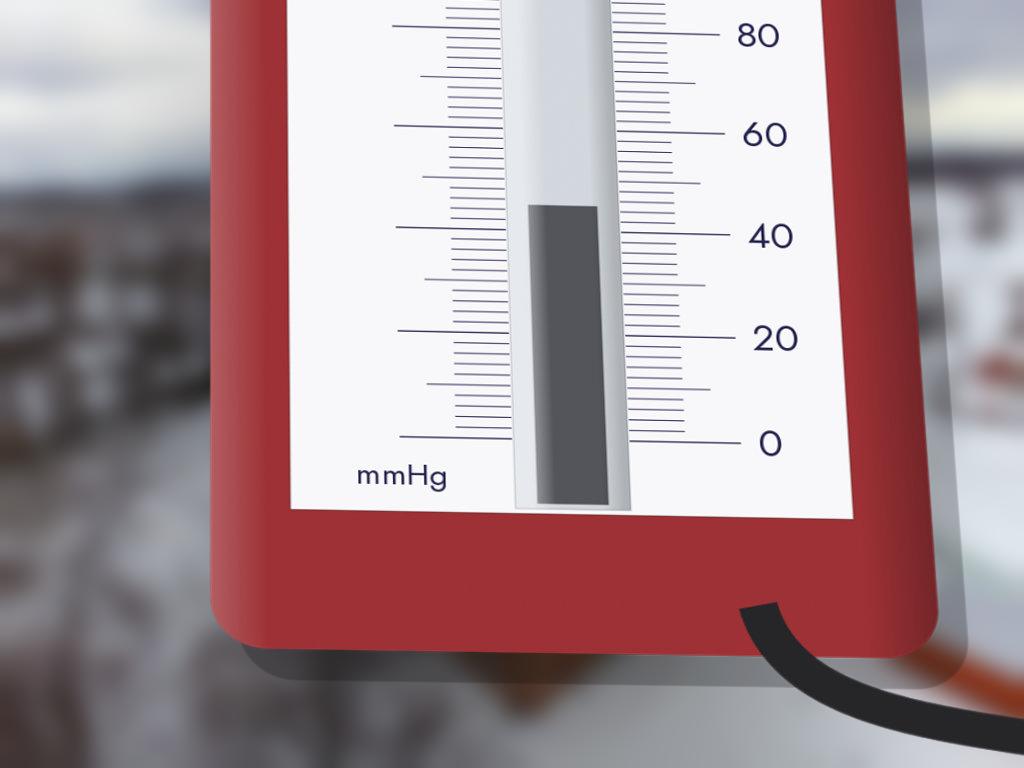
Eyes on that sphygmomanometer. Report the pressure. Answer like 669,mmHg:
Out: 45,mmHg
